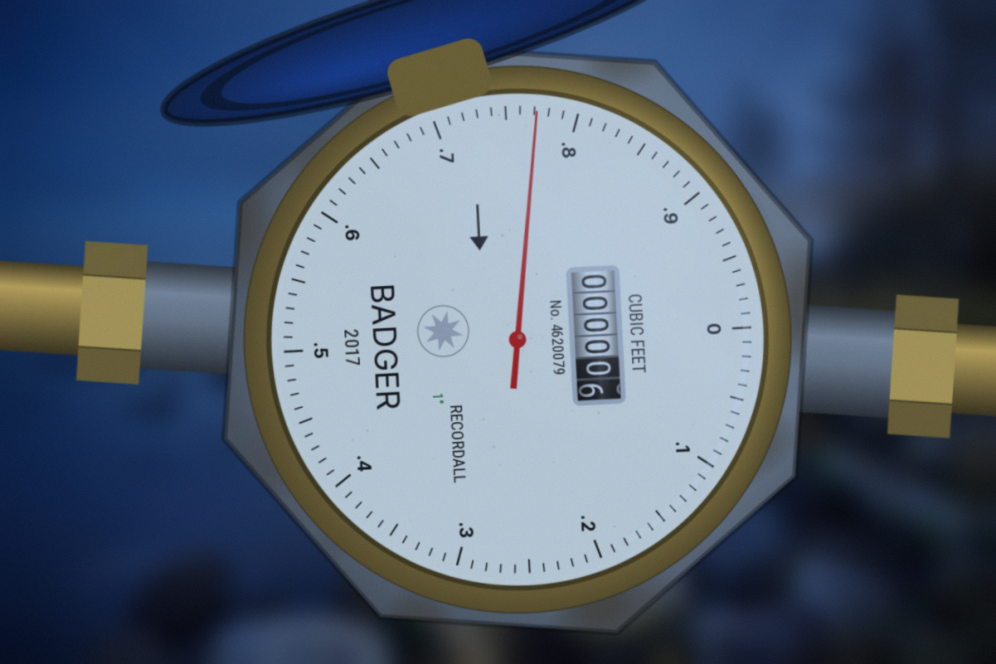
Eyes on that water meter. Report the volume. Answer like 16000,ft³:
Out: 5.77,ft³
